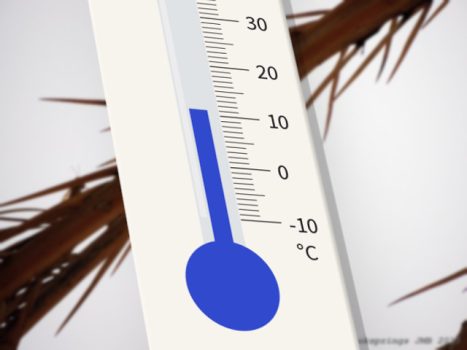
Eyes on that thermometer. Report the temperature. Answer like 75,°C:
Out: 11,°C
